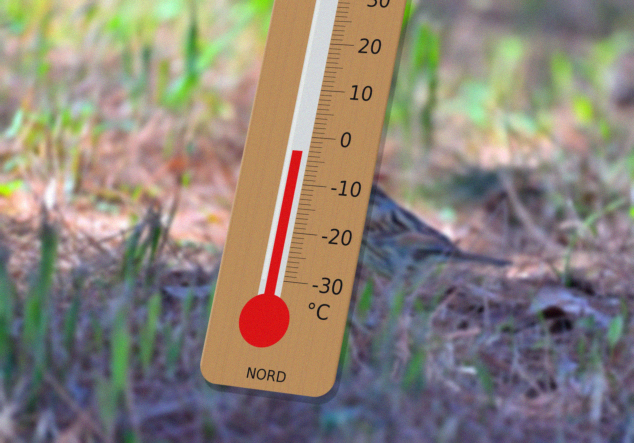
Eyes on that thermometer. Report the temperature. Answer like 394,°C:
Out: -3,°C
